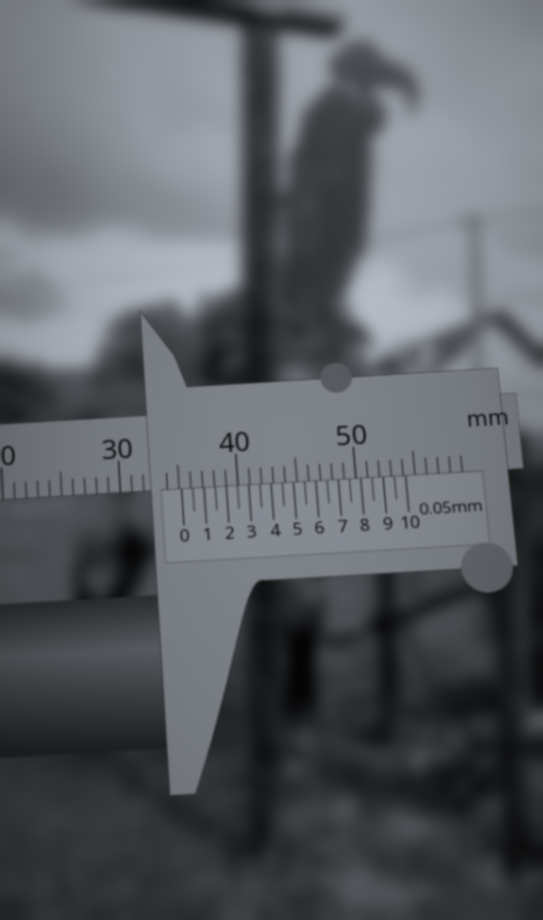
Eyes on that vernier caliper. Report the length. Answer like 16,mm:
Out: 35.2,mm
